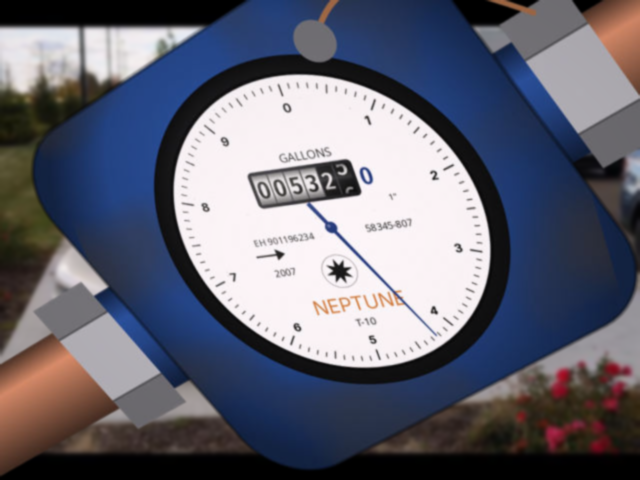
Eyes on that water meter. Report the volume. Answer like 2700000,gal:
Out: 53254.2,gal
